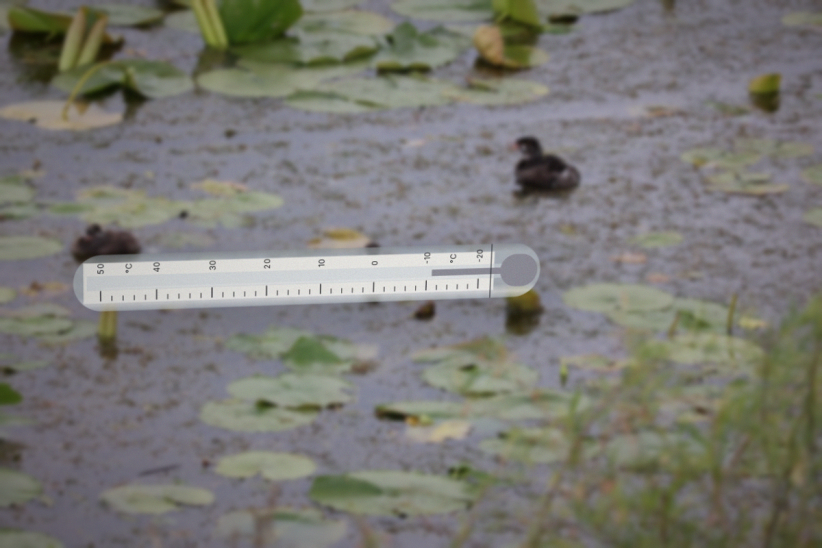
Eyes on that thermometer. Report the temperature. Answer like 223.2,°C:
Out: -11,°C
